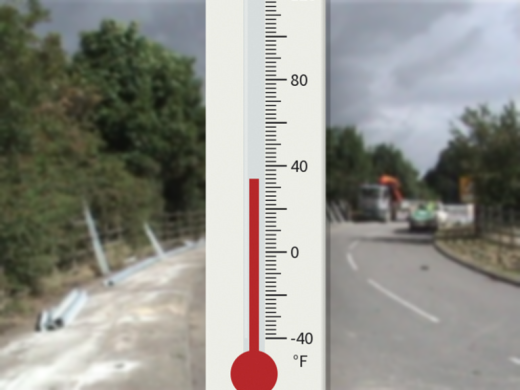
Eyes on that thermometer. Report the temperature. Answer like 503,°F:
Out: 34,°F
